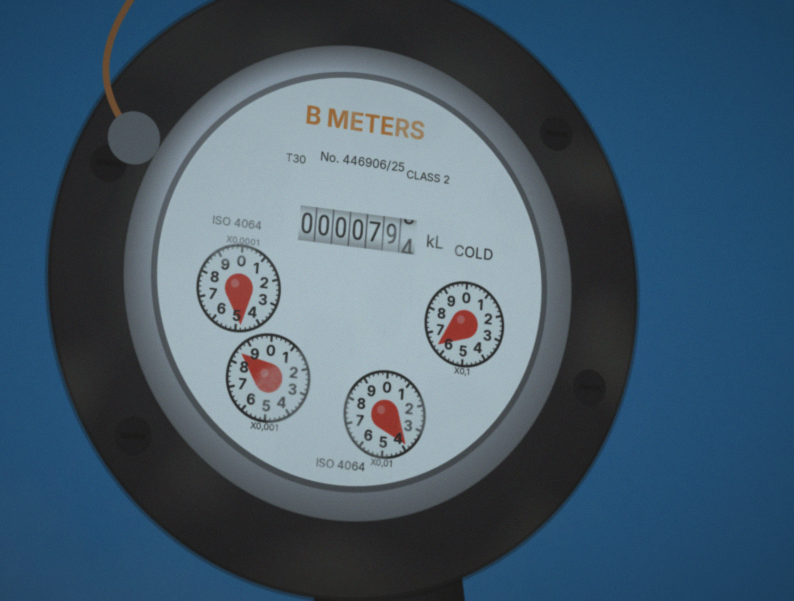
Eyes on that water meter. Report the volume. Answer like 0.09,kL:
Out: 793.6384,kL
